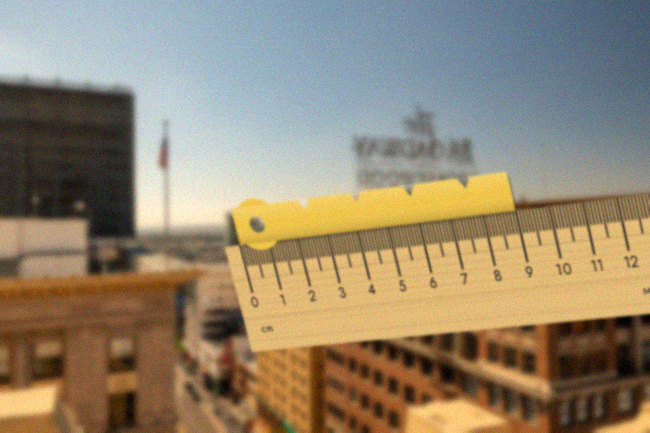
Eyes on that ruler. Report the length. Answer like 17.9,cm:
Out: 9,cm
